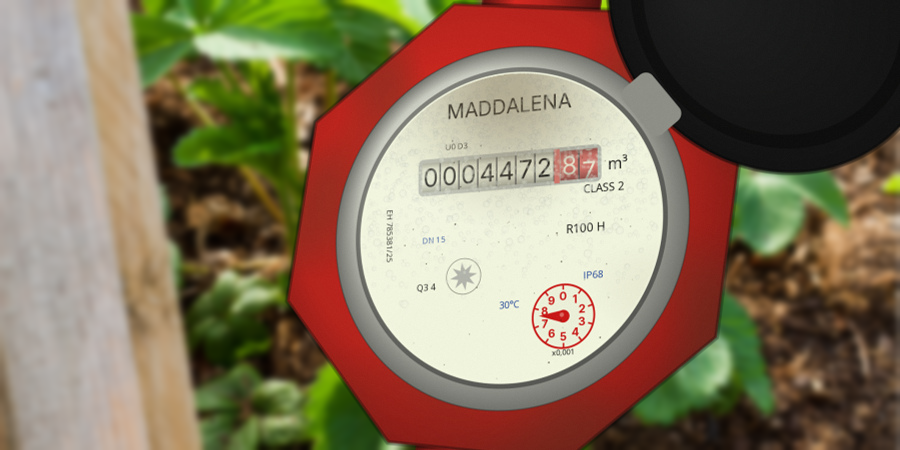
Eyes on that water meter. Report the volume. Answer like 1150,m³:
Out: 4472.867,m³
